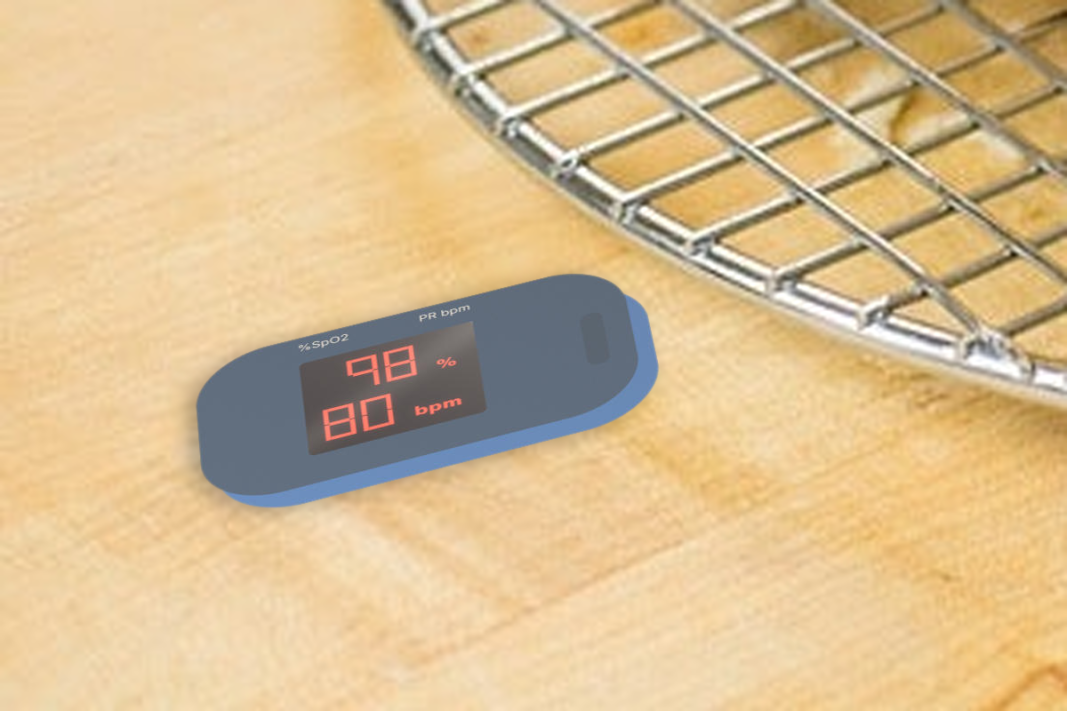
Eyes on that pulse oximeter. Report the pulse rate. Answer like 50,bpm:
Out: 80,bpm
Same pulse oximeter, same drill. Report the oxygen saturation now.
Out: 98,%
